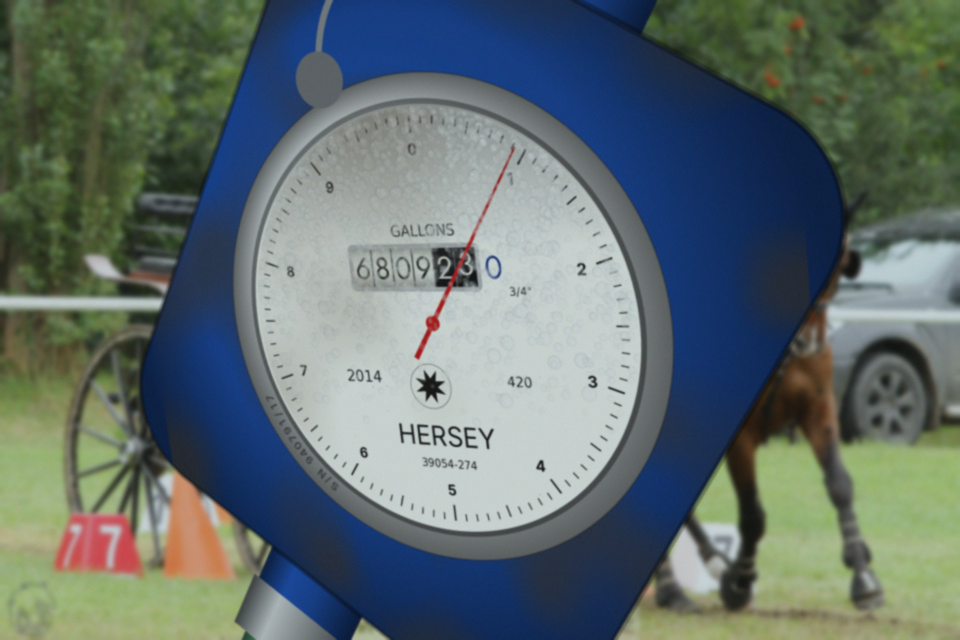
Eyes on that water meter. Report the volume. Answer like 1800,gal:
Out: 6809230.9,gal
